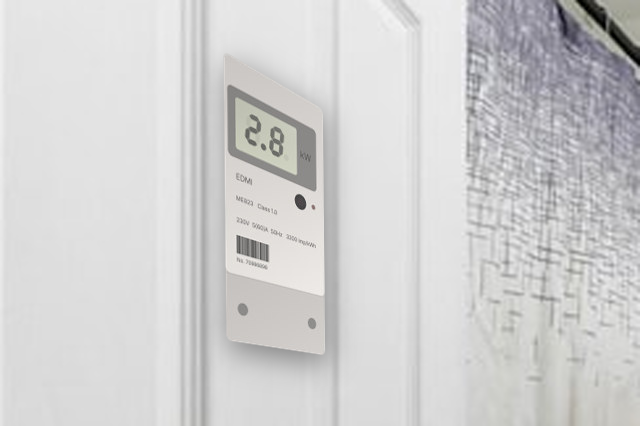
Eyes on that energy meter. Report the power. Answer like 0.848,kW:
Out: 2.8,kW
